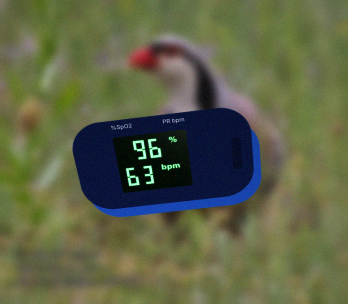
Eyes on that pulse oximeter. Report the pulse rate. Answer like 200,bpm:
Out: 63,bpm
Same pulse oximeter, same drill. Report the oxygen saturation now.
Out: 96,%
